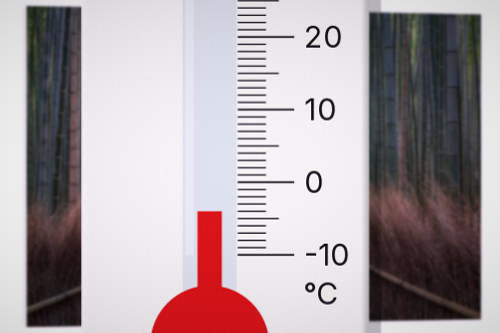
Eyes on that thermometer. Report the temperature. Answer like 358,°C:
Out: -4,°C
